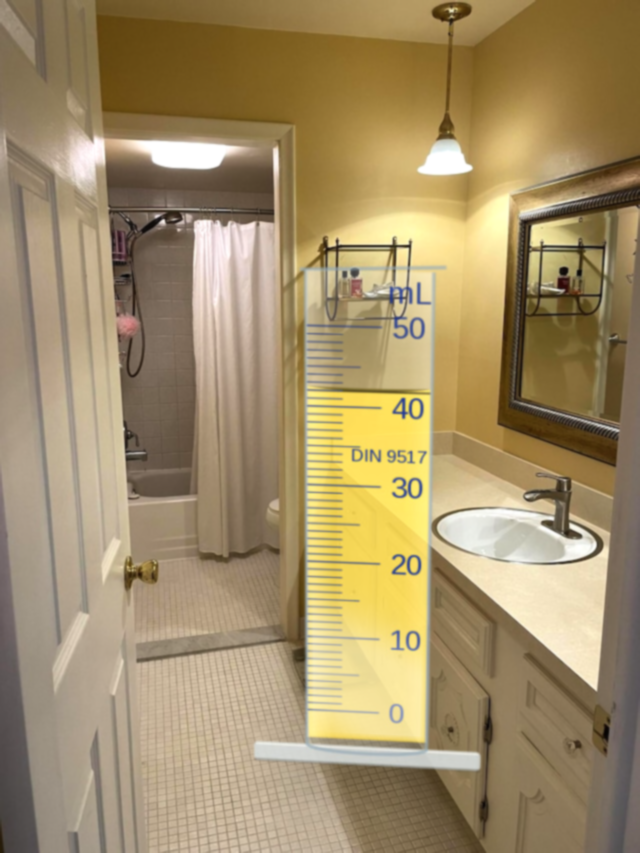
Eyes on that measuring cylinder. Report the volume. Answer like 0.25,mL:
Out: 42,mL
